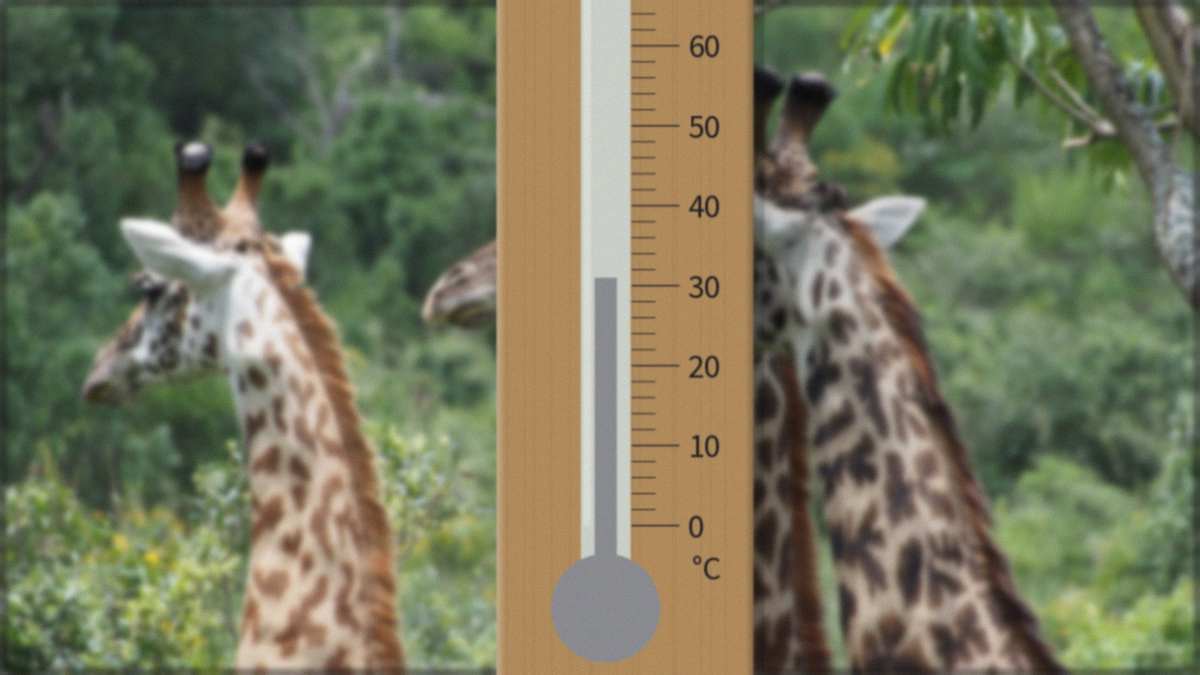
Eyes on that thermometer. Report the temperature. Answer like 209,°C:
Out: 31,°C
